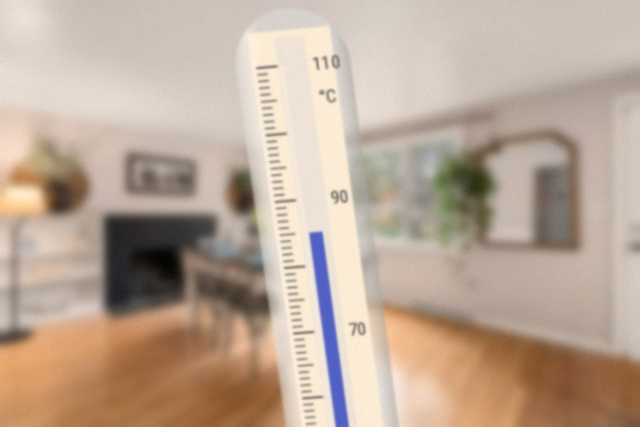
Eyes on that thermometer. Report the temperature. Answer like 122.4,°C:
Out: 85,°C
